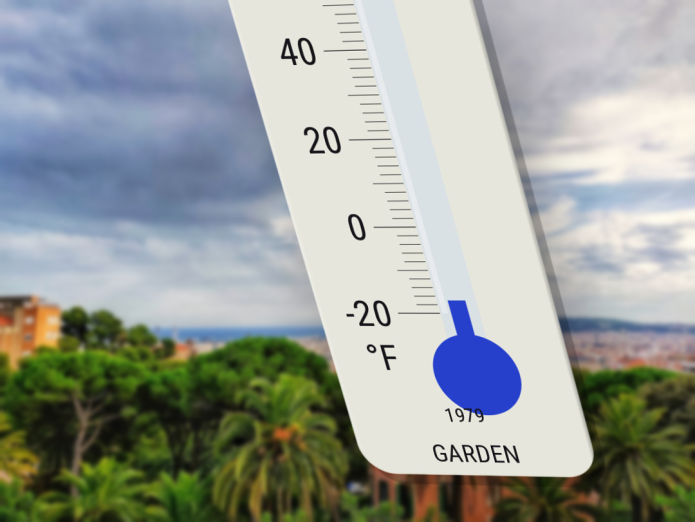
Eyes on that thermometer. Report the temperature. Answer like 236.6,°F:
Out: -17,°F
